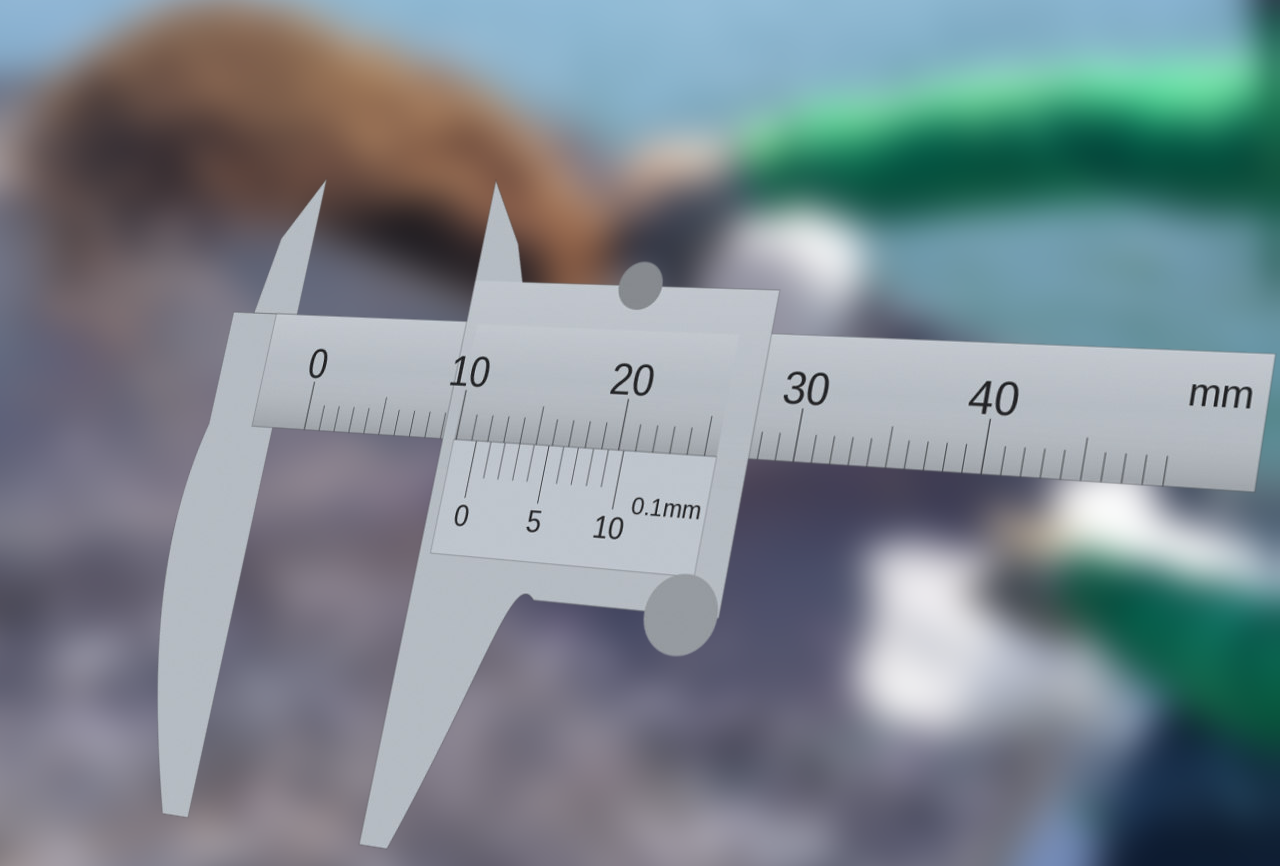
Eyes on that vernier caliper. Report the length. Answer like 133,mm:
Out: 11.3,mm
